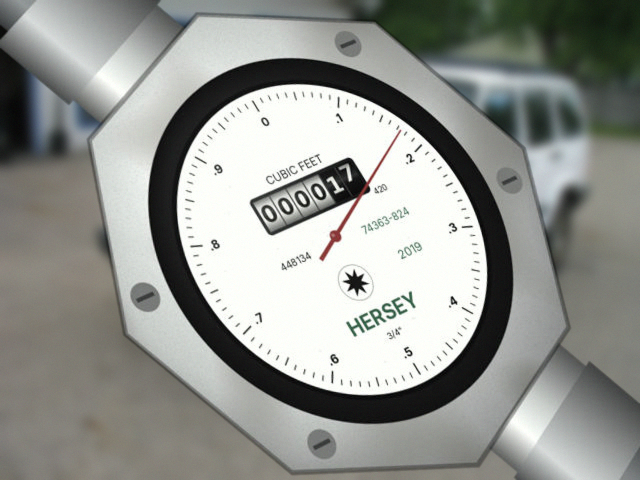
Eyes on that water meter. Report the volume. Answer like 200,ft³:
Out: 17.17,ft³
